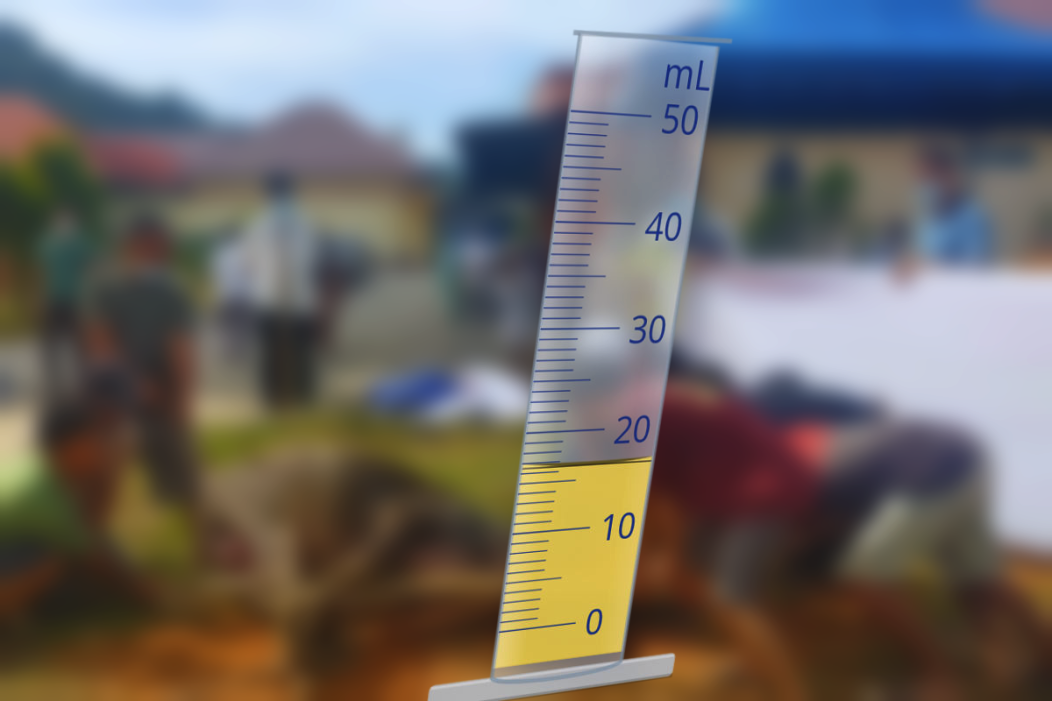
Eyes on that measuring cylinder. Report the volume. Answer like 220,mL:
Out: 16.5,mL
